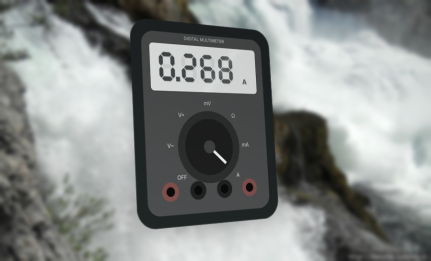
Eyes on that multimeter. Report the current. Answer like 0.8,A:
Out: 0.268,A
